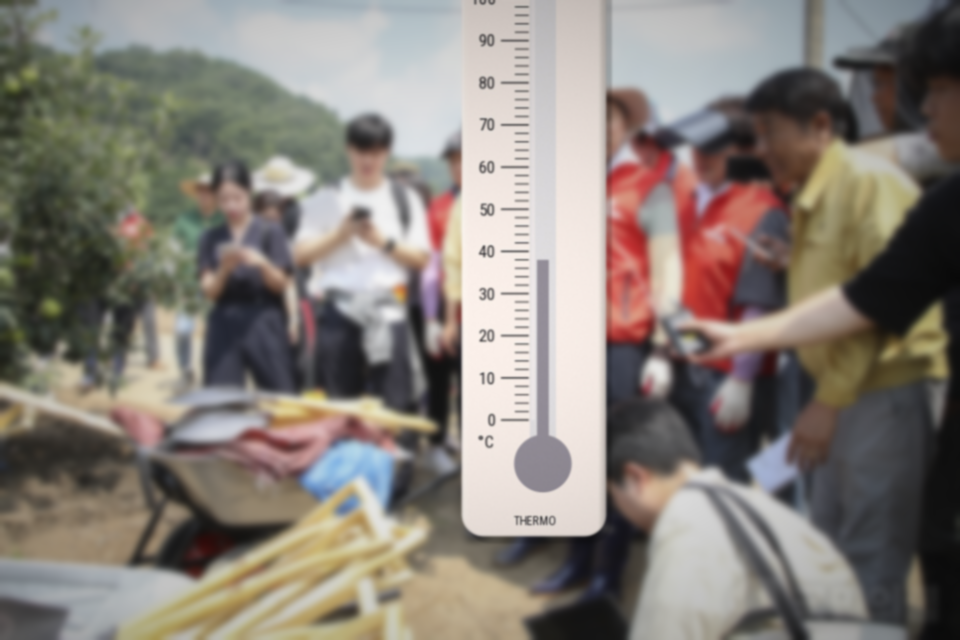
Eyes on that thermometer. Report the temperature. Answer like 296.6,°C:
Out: 38,°C
